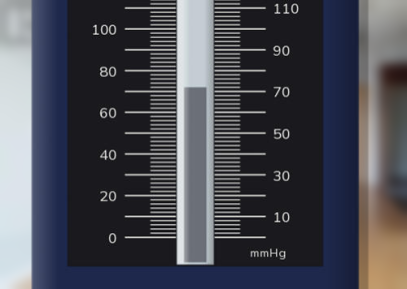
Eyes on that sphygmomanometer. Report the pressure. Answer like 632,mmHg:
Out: 72,mmHg
